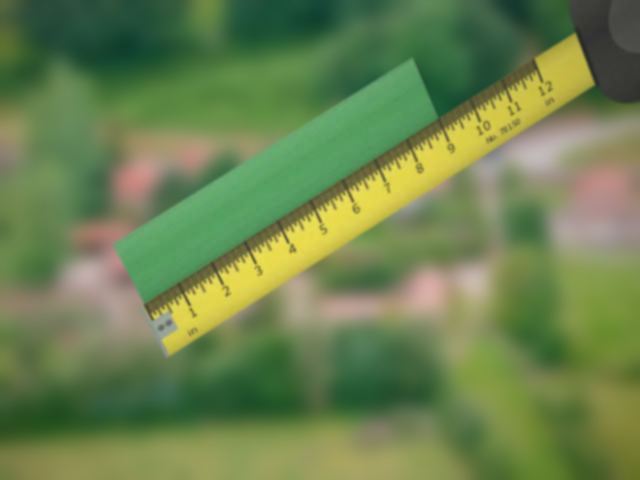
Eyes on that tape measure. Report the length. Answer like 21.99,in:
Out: 9,in
